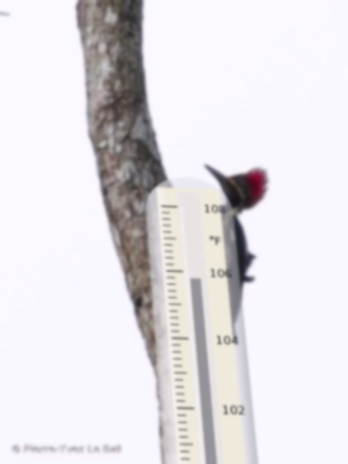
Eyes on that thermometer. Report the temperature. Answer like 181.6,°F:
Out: 105.8,°F
